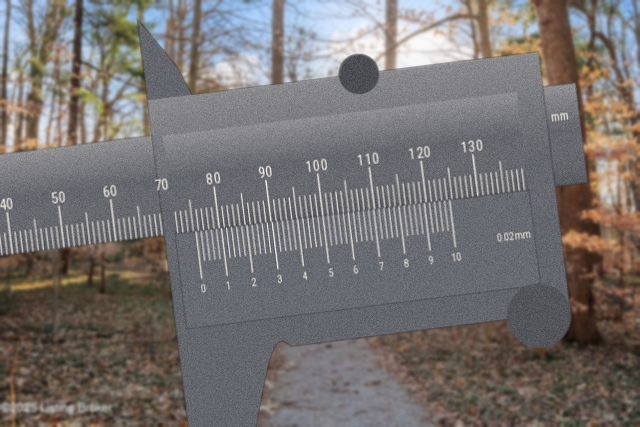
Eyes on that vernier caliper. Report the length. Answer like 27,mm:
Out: 75.5,mm
